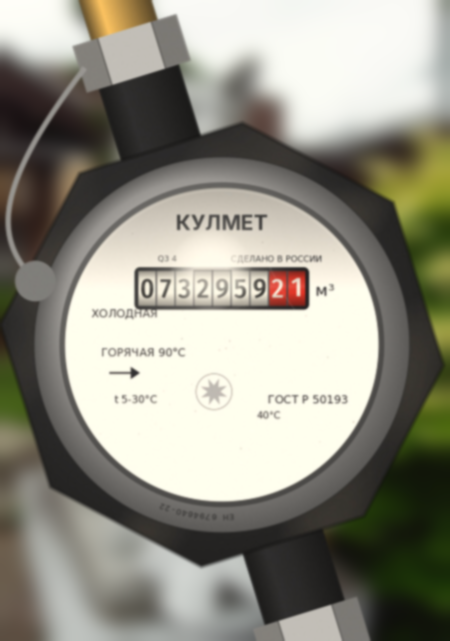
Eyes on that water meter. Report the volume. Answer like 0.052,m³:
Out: 732959.21,m³
